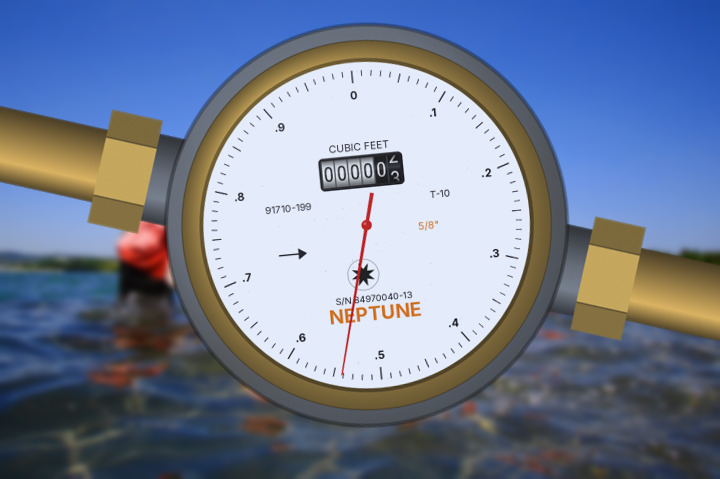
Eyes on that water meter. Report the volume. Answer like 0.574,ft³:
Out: 2.54,ft³
